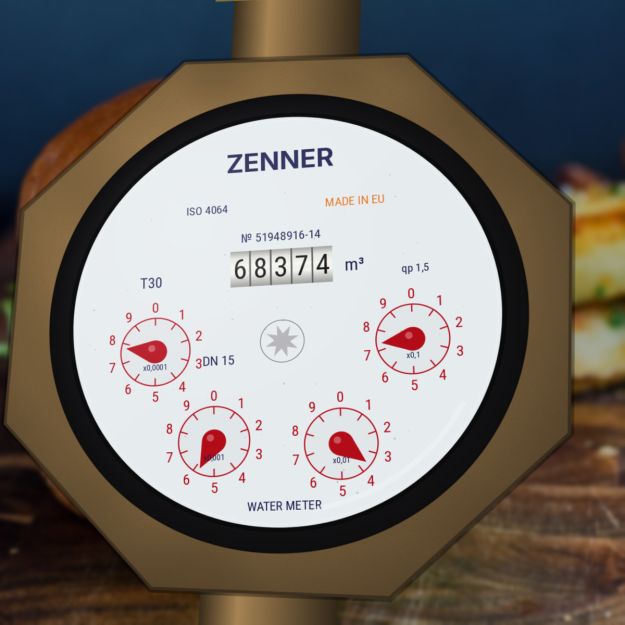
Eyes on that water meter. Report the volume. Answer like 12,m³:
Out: 68374.7357,m³
